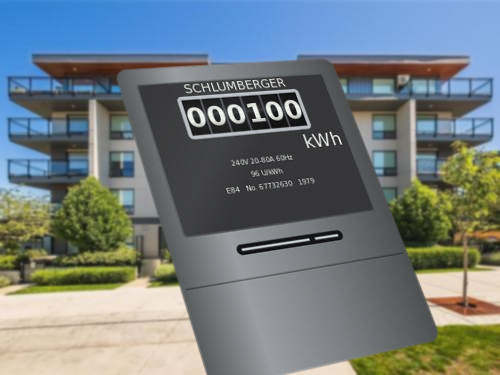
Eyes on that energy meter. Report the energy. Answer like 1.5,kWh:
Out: 100,kWh
